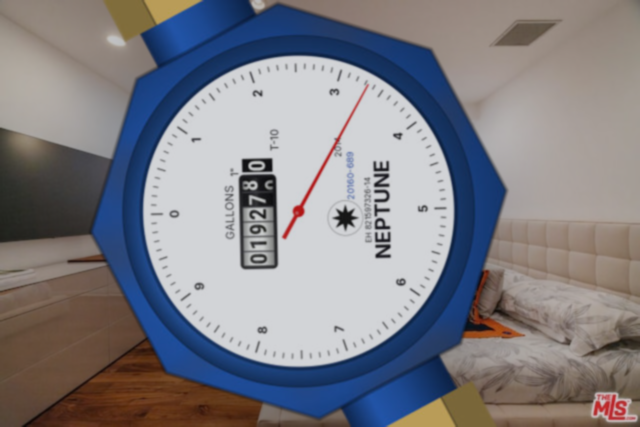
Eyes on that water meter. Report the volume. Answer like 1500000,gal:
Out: 192783.3,gal
